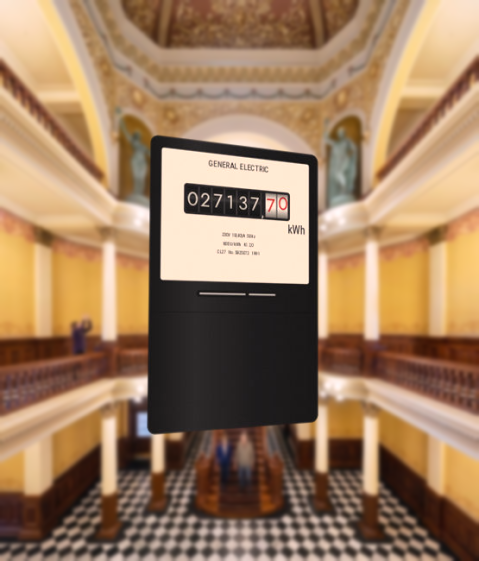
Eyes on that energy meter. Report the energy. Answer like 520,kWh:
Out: 27137.70,kWh
